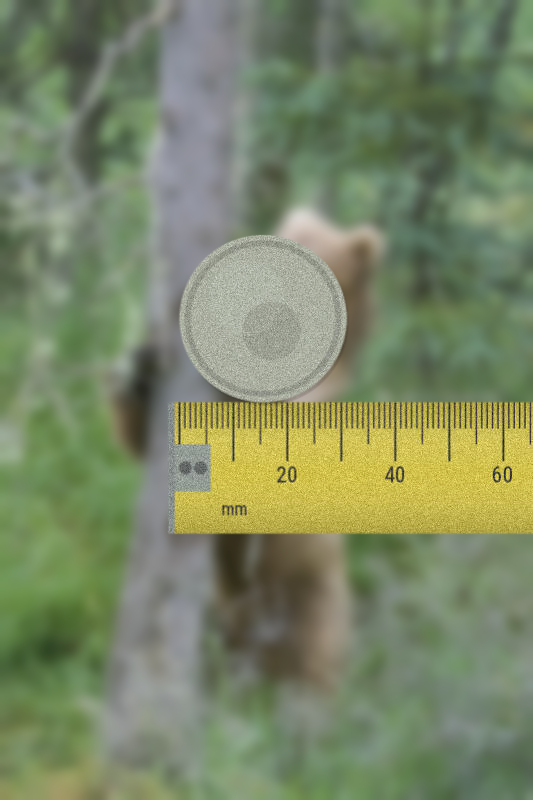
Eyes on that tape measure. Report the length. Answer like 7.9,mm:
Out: 31,mm
